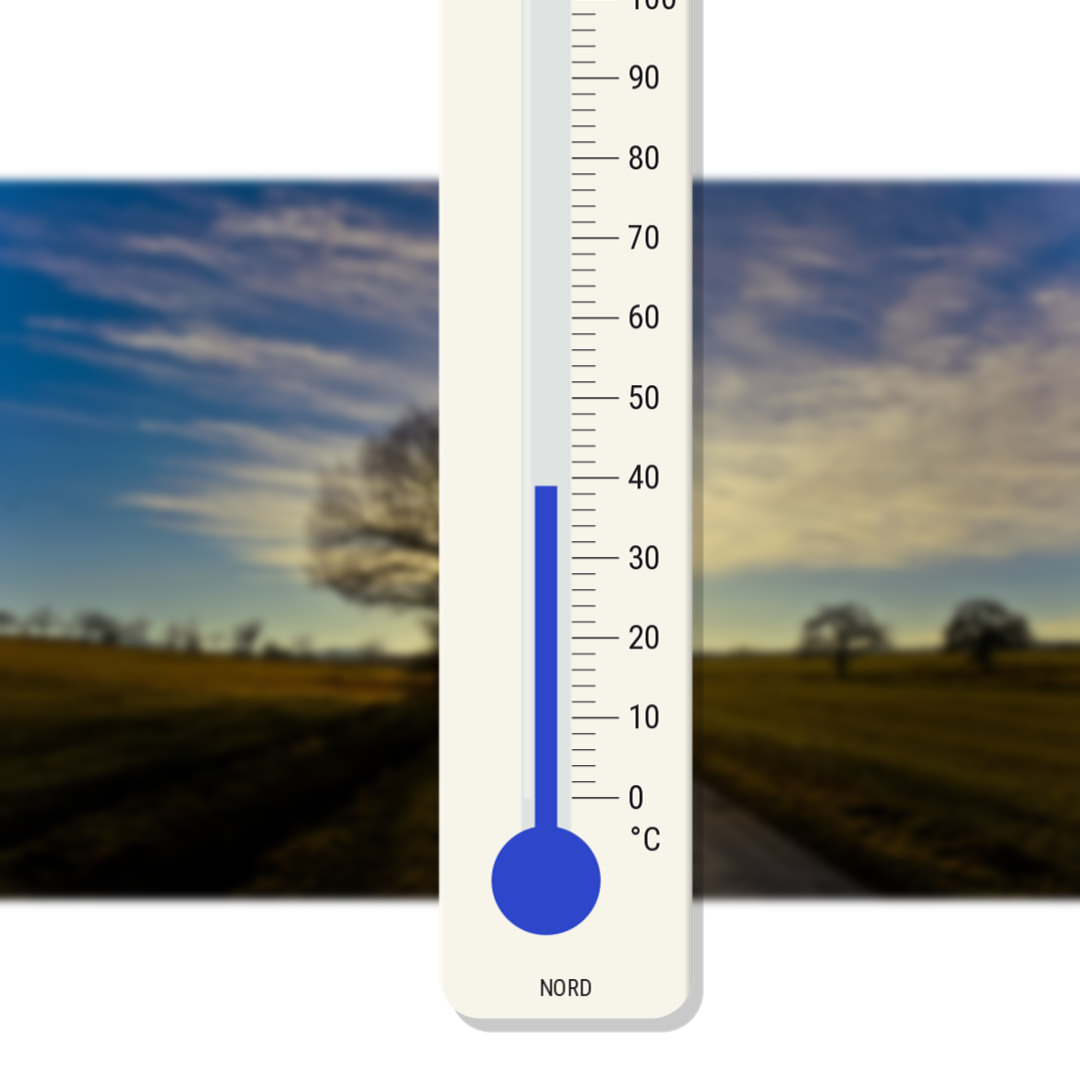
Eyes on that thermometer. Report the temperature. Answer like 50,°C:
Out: 39,°C
